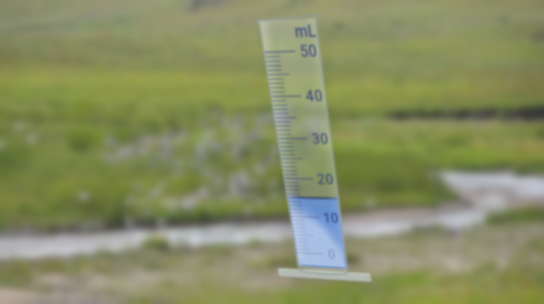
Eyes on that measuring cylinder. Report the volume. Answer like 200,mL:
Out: 15,mL
